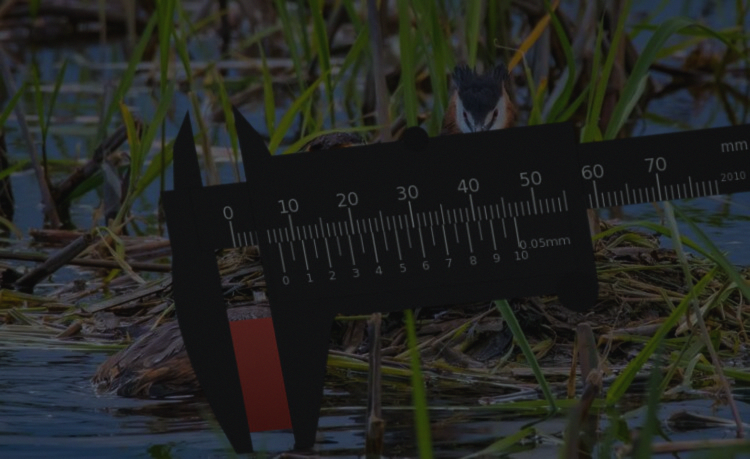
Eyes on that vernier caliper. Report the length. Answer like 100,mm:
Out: 7.5,mm
